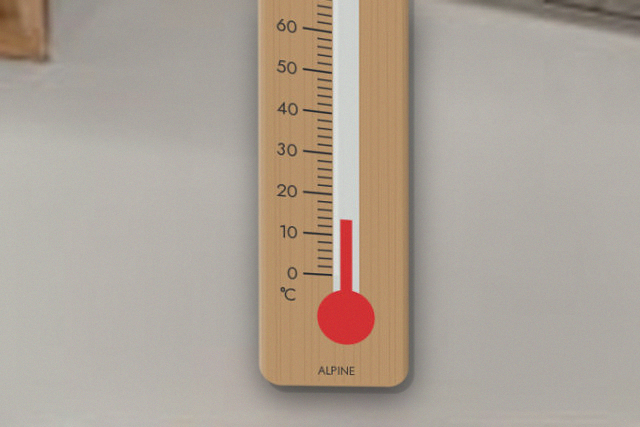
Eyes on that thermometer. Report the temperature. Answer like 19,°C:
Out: 14,°C
